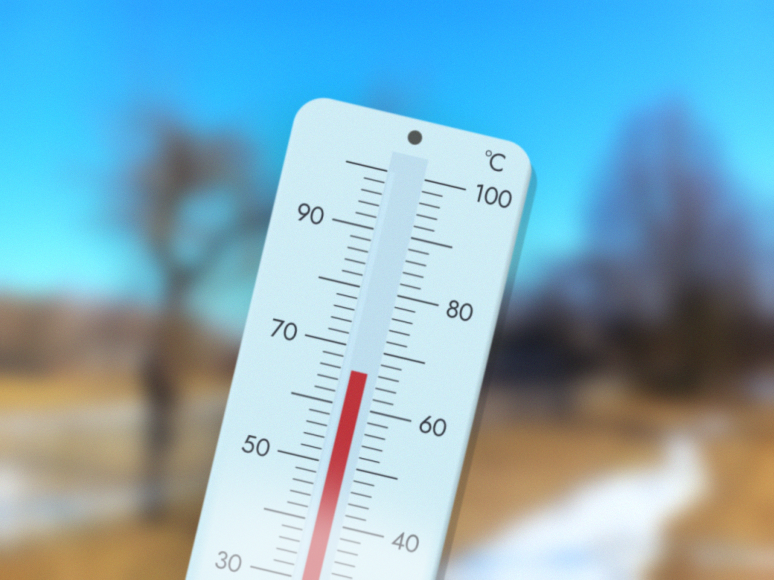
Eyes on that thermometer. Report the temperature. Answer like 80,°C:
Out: 66,°C
